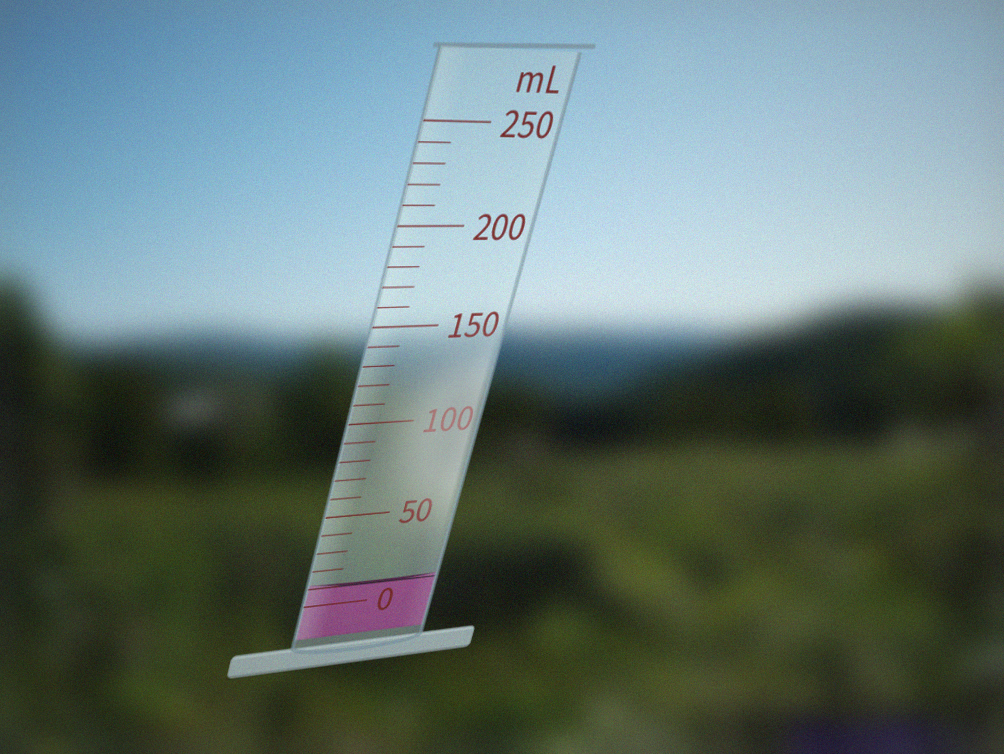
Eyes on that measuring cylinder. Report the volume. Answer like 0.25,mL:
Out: 10,mL
